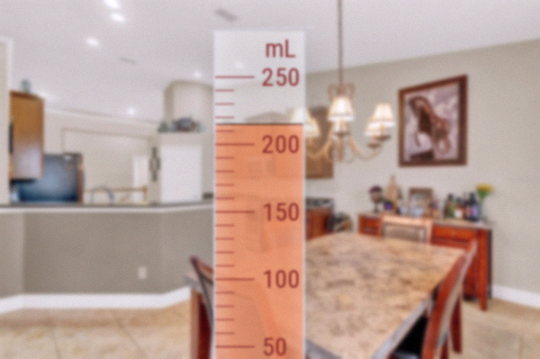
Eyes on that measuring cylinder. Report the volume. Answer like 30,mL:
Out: 215,mL
